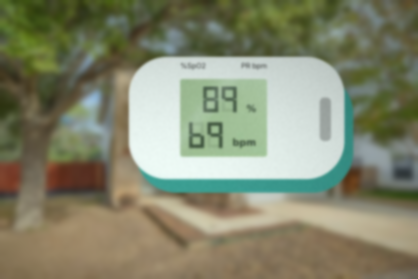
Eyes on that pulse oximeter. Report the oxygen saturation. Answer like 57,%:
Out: 89,%
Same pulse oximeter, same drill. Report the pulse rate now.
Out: 69,bpm
